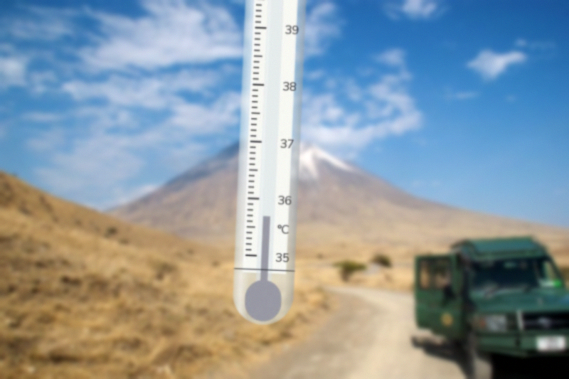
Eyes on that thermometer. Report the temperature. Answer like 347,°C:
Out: 35.7,°C
